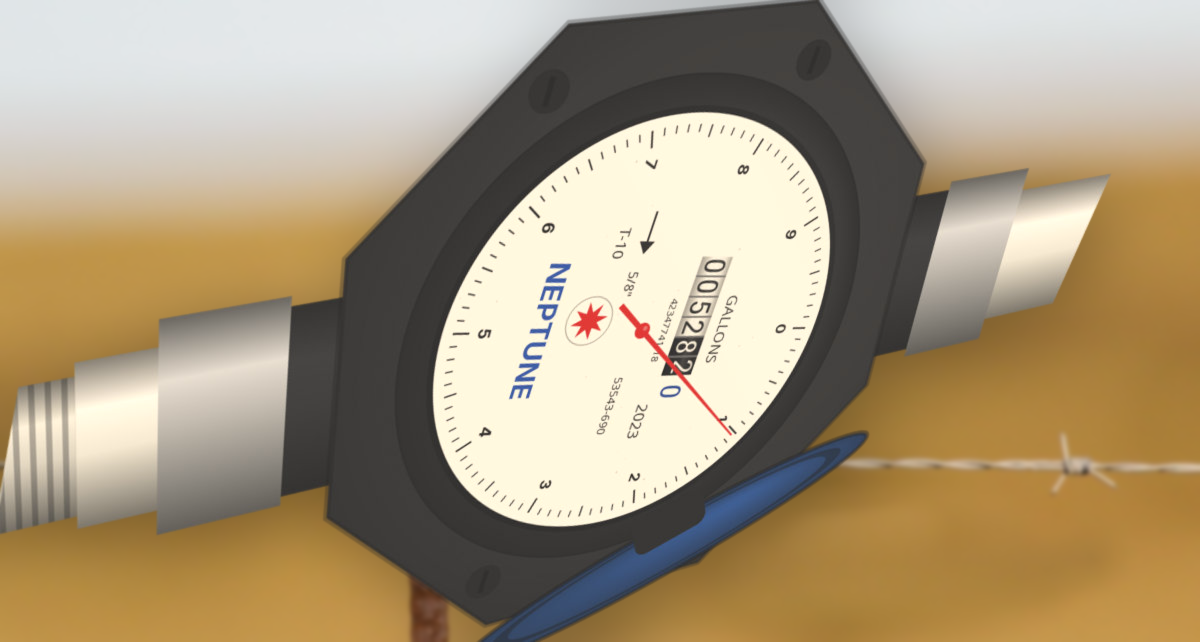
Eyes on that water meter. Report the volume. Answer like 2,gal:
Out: 52821.0,gal
